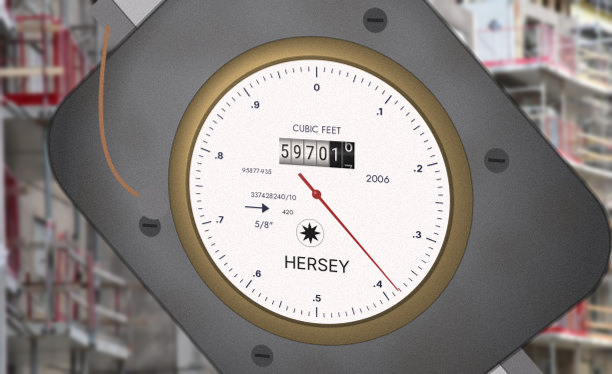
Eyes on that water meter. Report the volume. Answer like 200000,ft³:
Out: 597016.38,ft³
